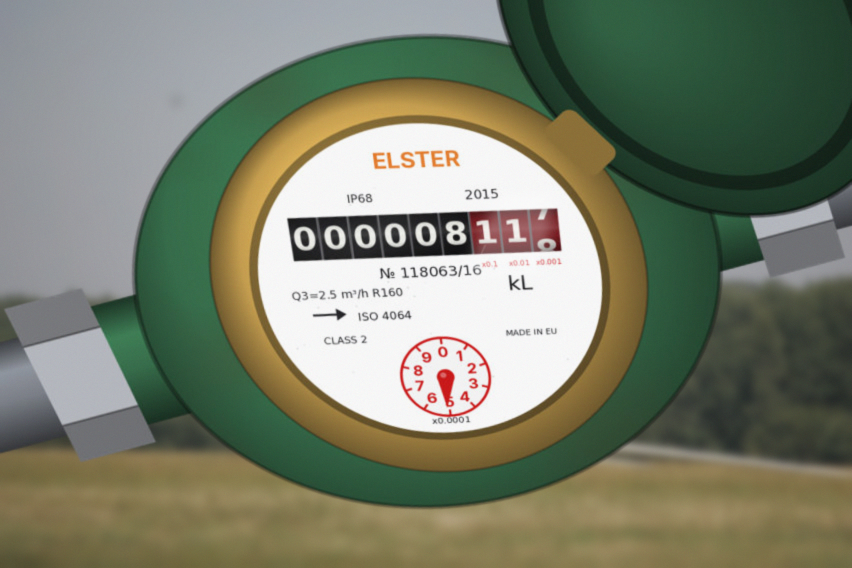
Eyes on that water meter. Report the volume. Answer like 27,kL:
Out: 8.1175,kL
